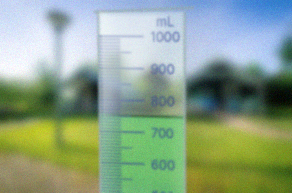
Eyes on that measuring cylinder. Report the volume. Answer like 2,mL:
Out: 750,mL
